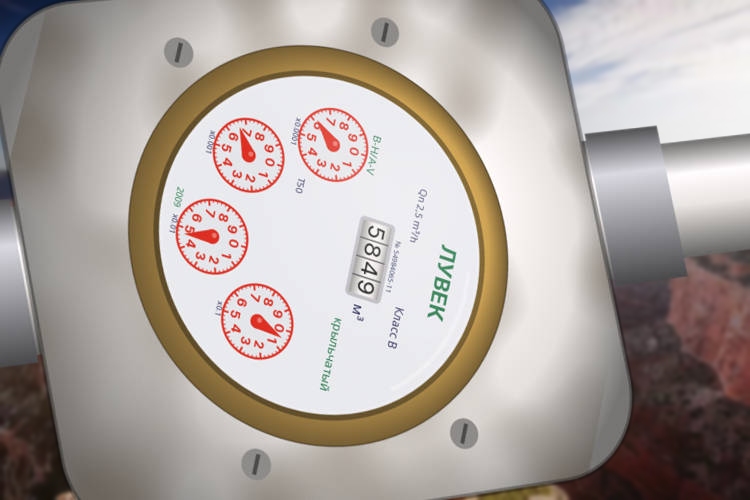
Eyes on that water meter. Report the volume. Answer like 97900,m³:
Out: 5849.0466,m³
